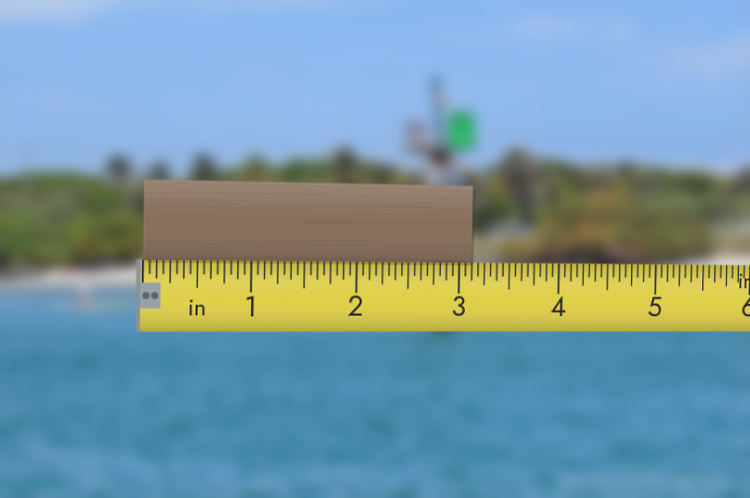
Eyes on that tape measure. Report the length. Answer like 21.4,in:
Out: 3.125,in
